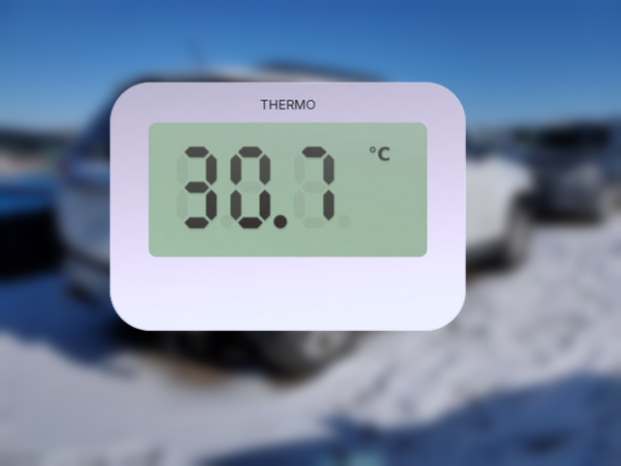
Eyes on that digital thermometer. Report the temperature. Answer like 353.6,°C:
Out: 30.7,°C
